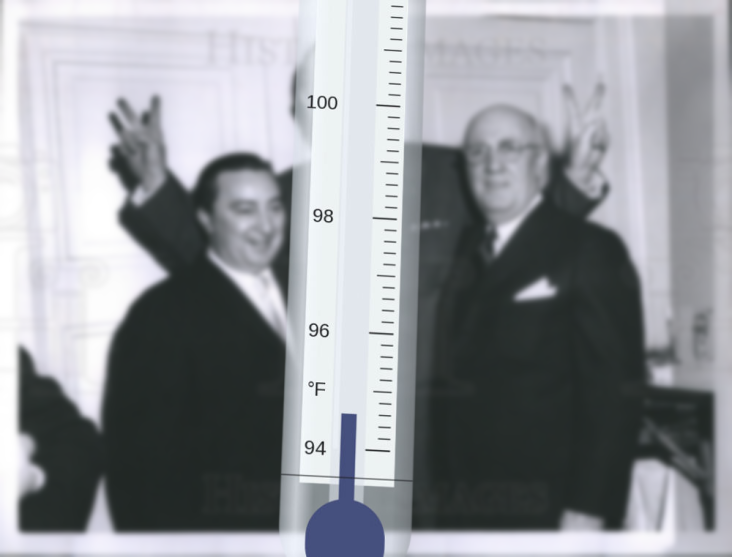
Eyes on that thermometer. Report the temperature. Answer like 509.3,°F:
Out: 94.6,°F
